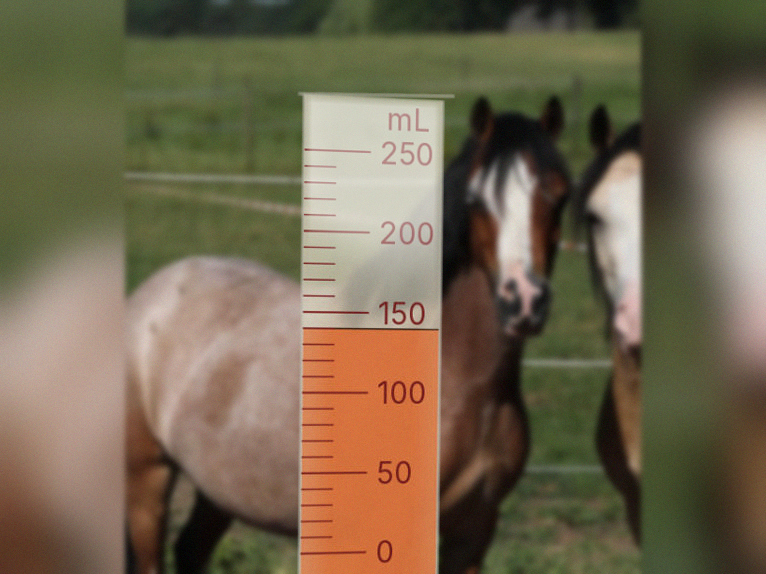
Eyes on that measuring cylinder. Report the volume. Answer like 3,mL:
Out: 140,mL
